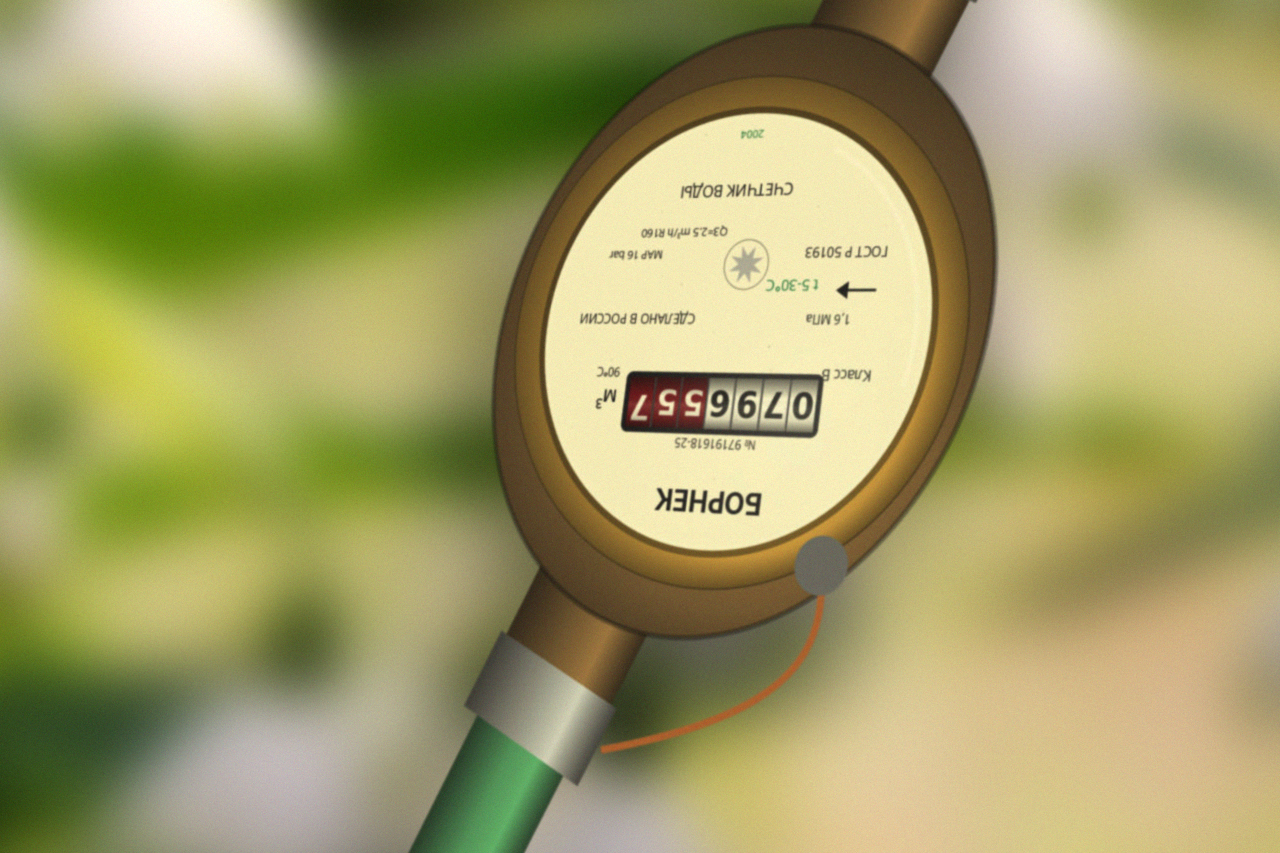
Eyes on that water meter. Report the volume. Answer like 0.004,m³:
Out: 796.557,m³
